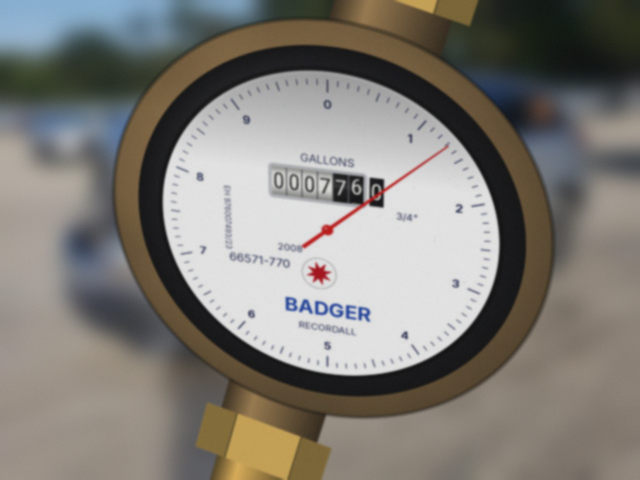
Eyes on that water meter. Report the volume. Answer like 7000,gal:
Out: 7761.3,gal
